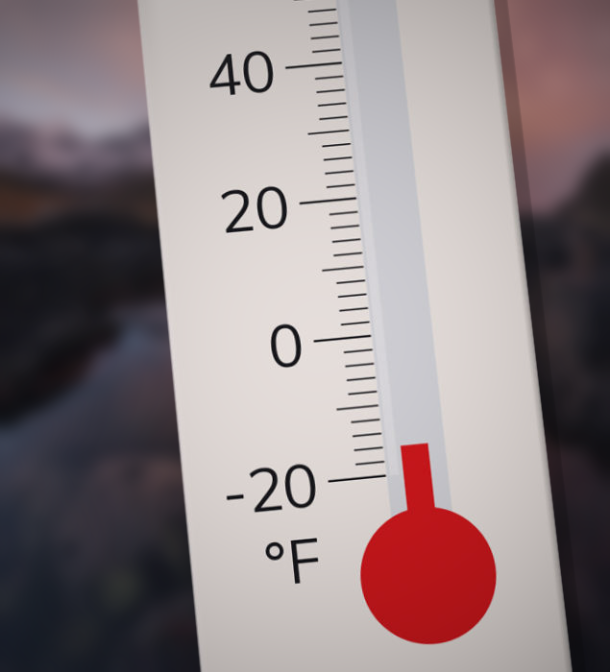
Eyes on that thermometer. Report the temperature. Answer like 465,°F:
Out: -16,°F
